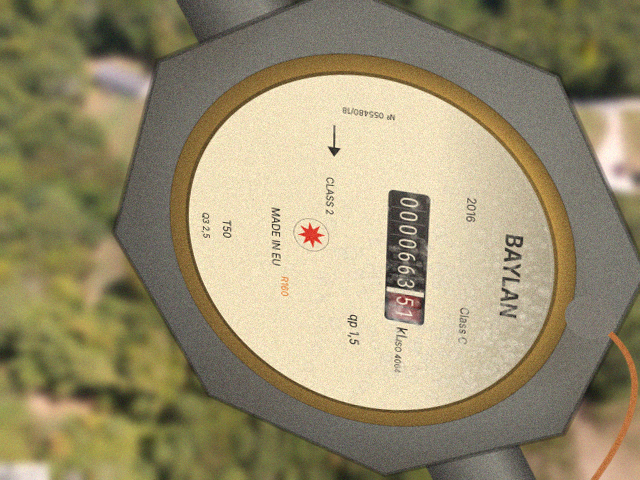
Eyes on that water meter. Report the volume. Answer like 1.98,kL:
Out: 663.51,kL
